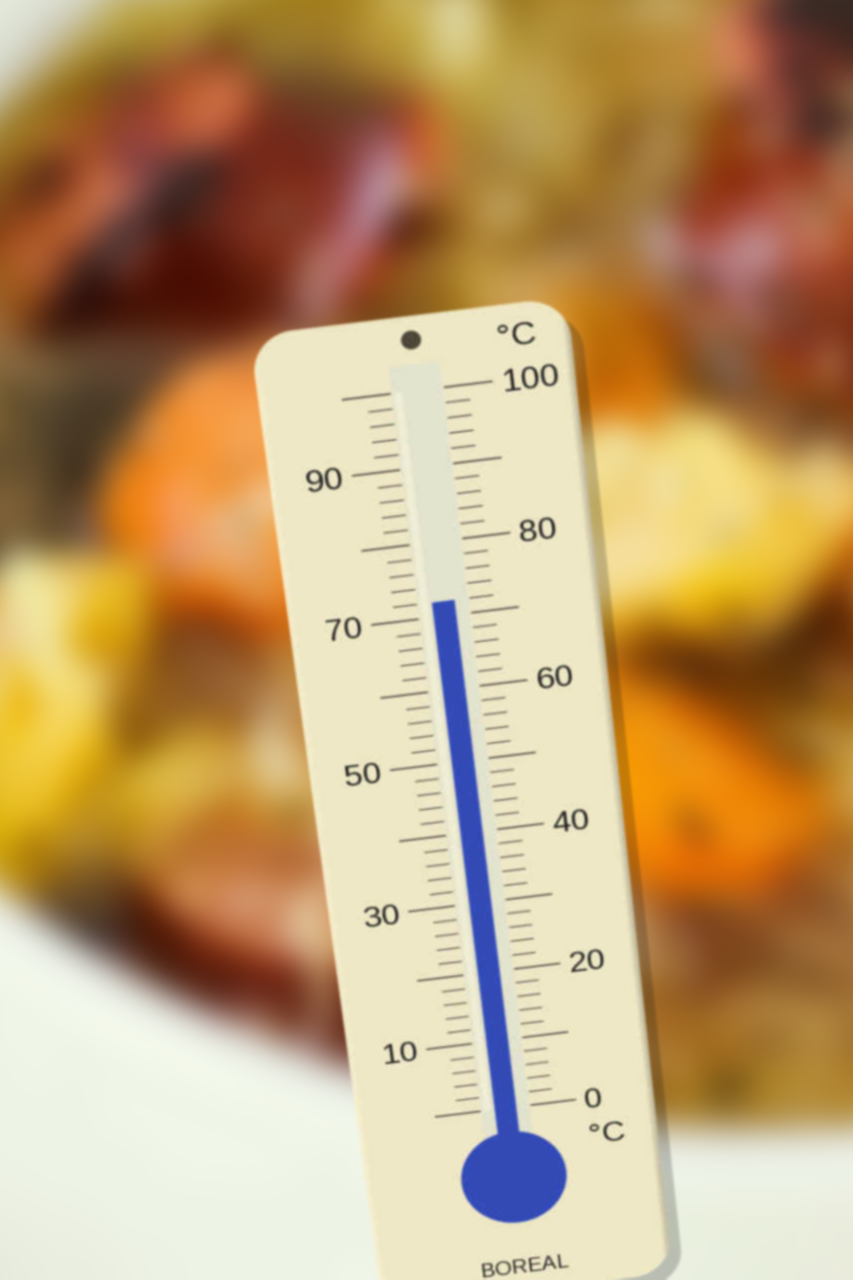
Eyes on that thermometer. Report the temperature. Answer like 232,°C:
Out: 72,°C
